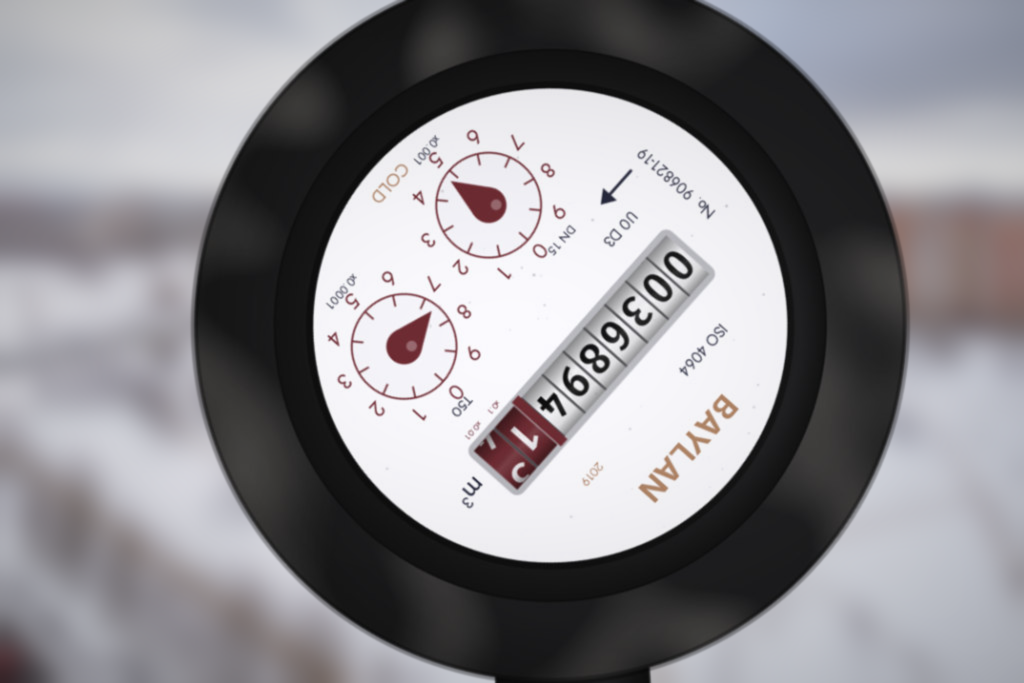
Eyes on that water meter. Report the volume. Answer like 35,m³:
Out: 36894.1347,m³
